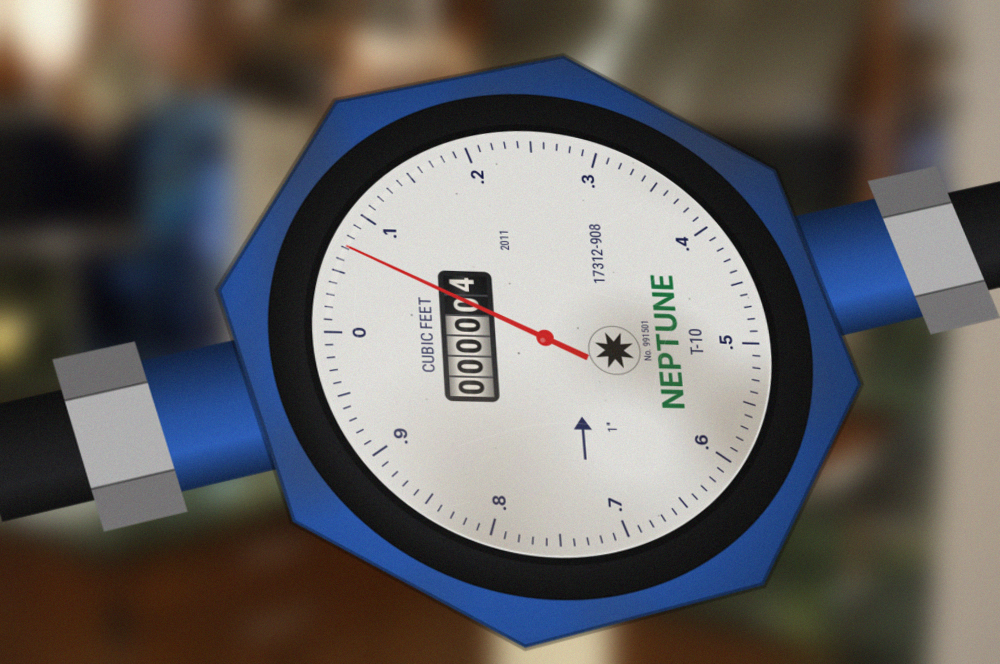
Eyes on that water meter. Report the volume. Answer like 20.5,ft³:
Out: 4.07,ft³
